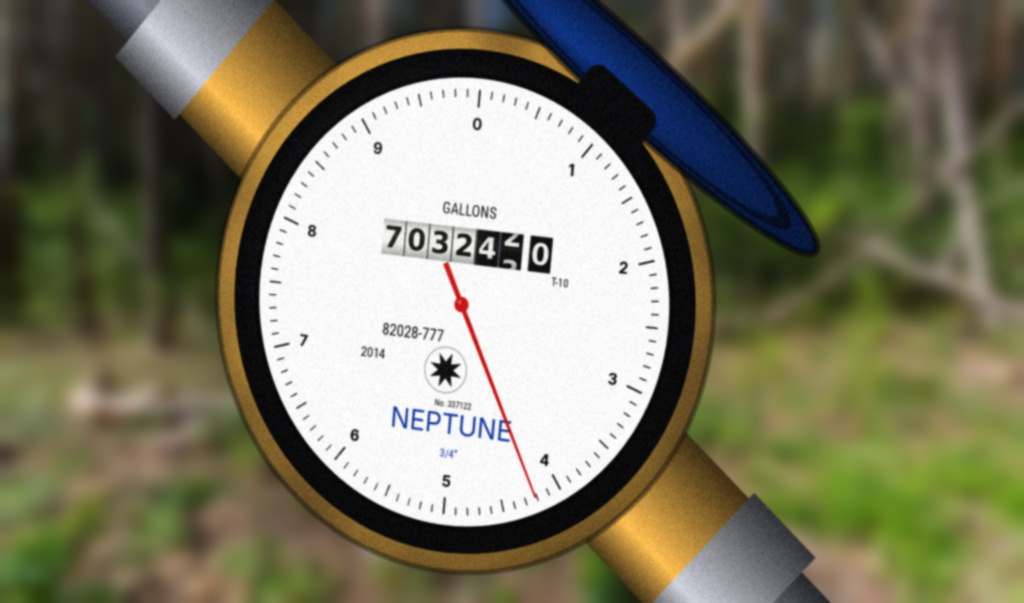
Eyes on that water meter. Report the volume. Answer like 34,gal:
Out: 7032424.2,gal
